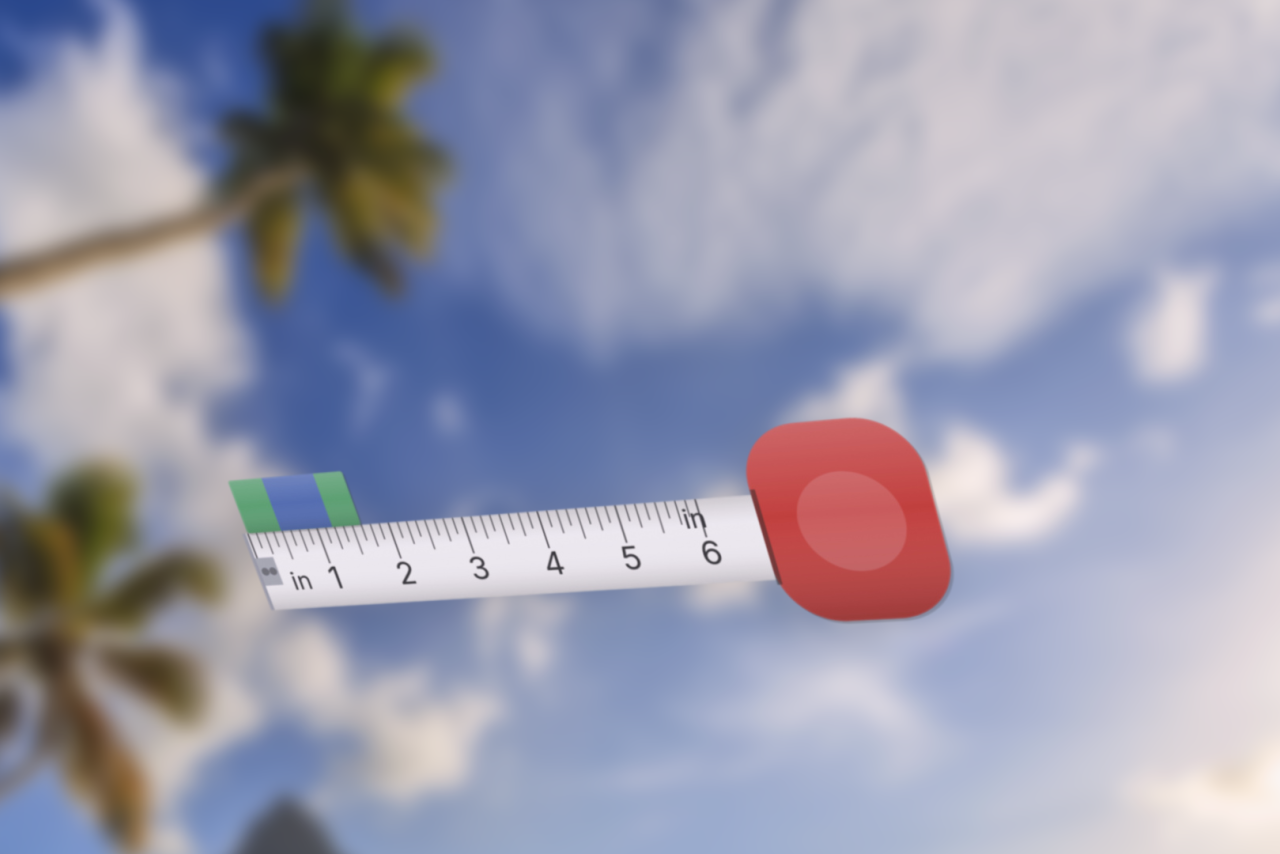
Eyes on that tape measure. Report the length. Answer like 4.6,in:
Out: 1.625,in
